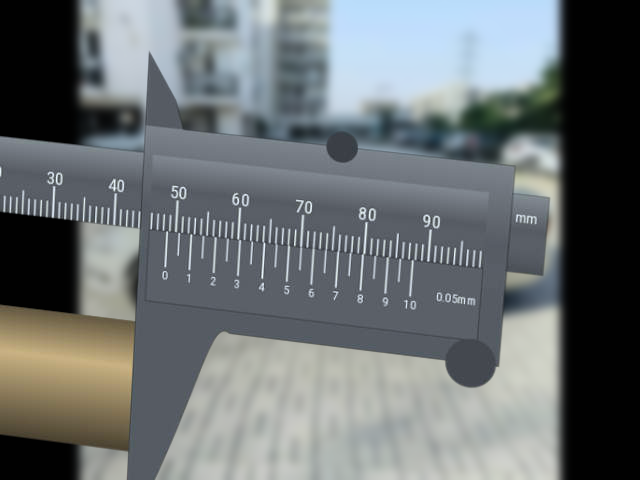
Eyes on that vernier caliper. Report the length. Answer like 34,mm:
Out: 48.6,mm
